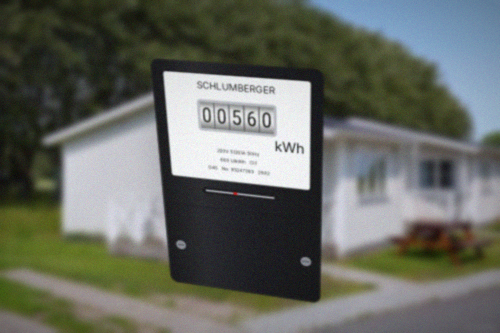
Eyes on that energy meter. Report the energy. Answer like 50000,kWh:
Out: 560,kWh
